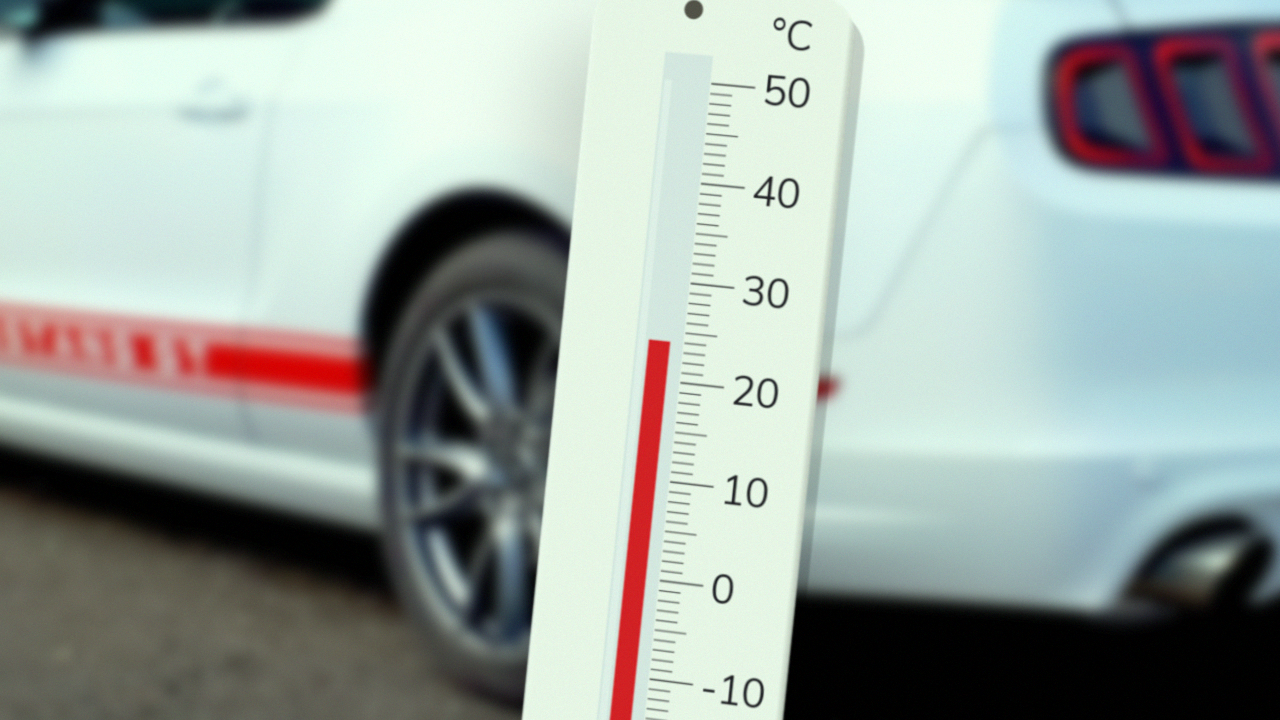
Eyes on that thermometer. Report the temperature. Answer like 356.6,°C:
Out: 24,°C
